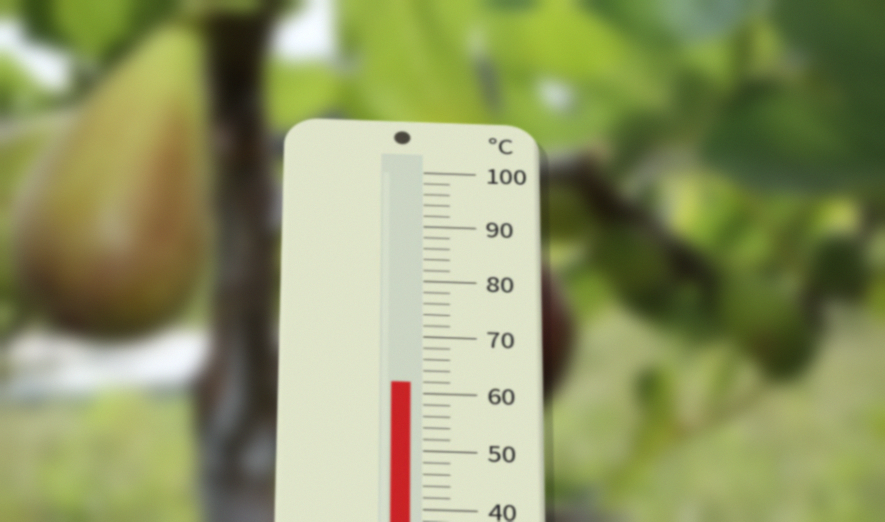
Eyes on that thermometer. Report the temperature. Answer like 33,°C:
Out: 62,°C
